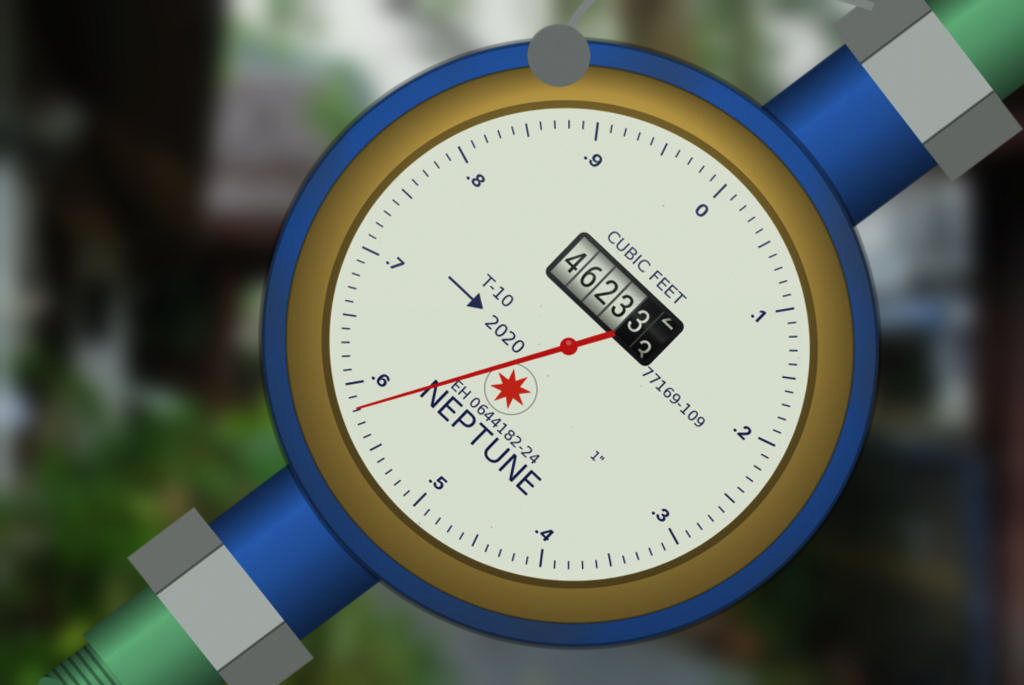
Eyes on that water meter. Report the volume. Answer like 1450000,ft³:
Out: 462332.58,ft³
